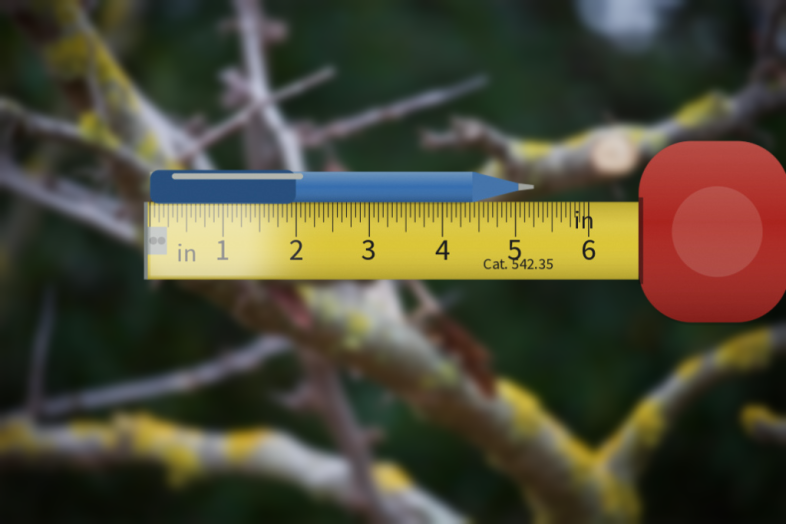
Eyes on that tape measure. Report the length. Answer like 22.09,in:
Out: 5.25,in
